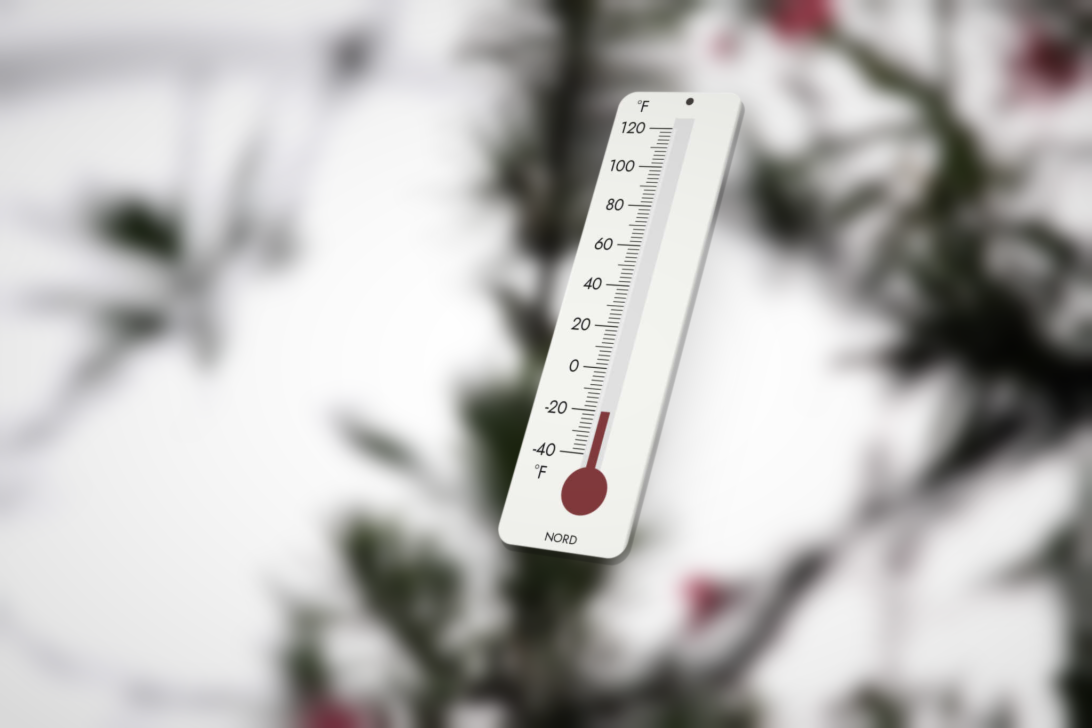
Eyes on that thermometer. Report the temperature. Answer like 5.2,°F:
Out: -20,°F
